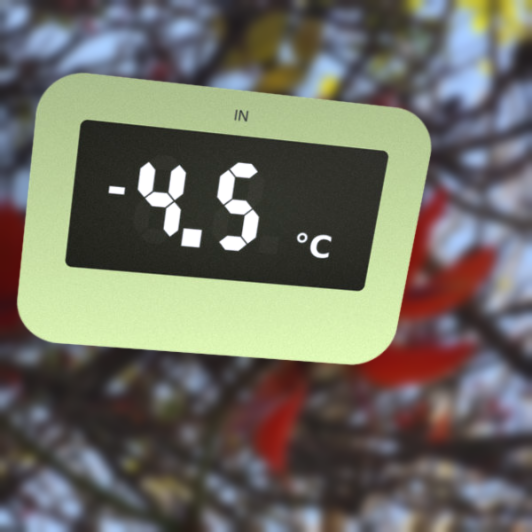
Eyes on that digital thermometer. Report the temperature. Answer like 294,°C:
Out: -4.5,°C
